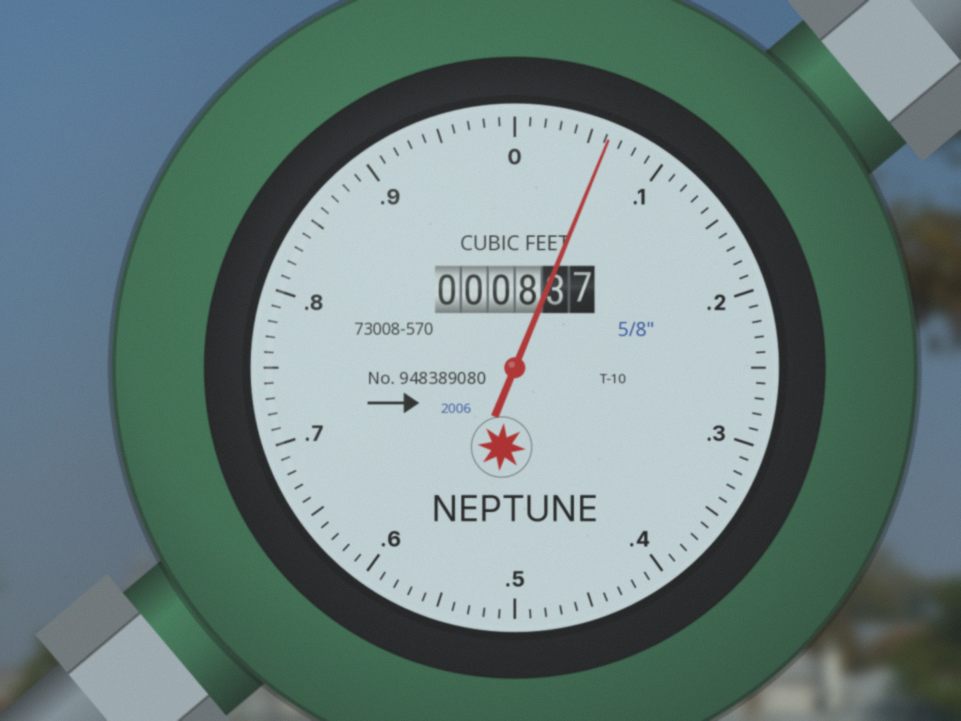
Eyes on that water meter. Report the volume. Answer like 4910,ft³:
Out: 837.06,ft³
